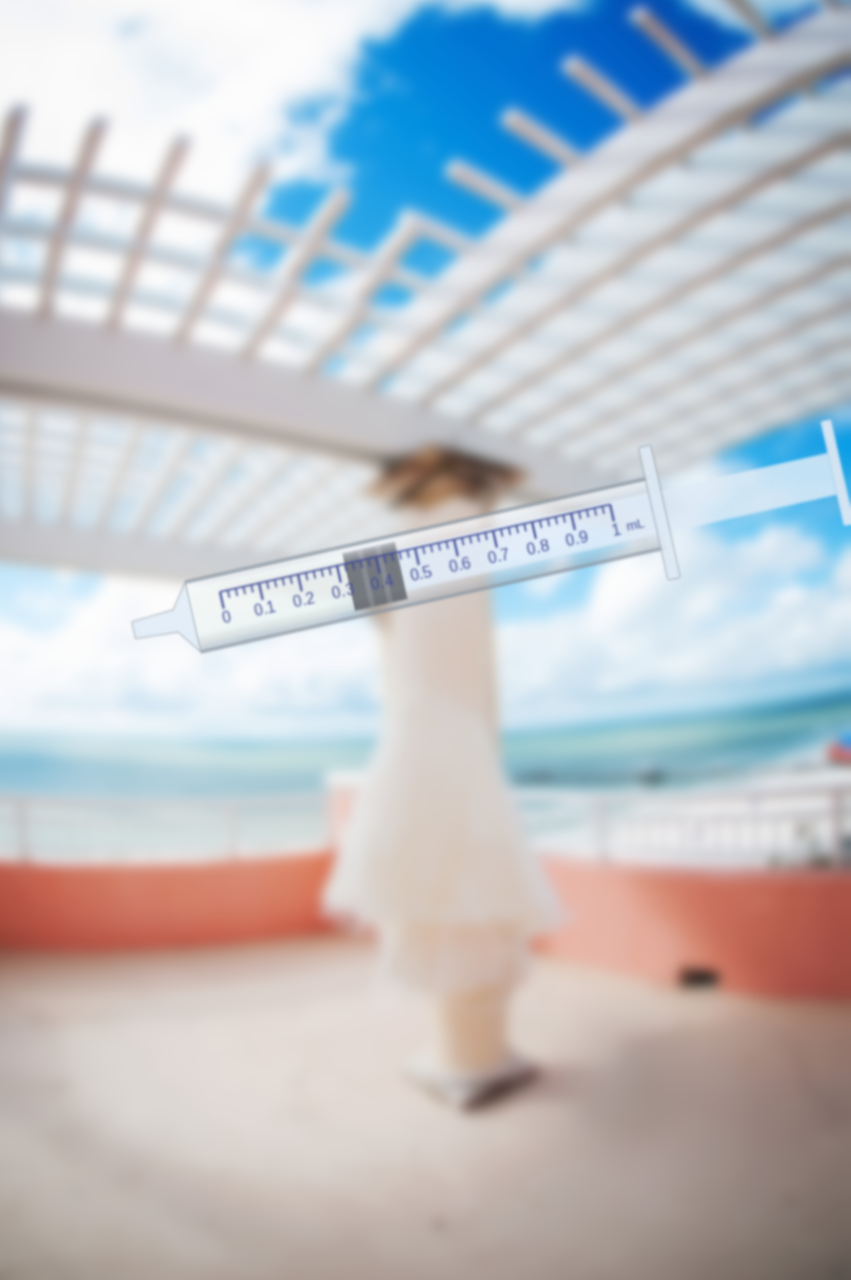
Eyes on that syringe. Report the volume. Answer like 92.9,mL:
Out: 0.32,mL
